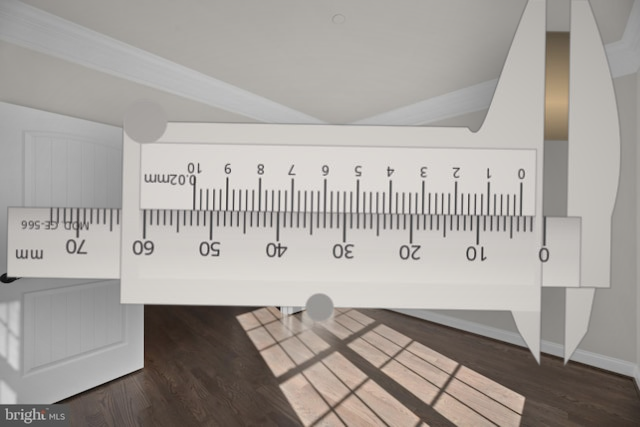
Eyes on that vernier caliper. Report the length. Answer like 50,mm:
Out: 3.6,mm
